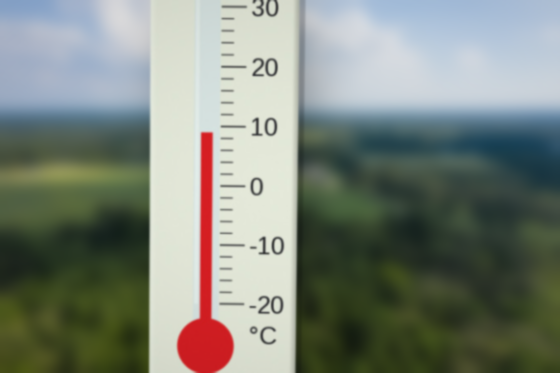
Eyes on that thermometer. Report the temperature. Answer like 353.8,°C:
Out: 9,°C
